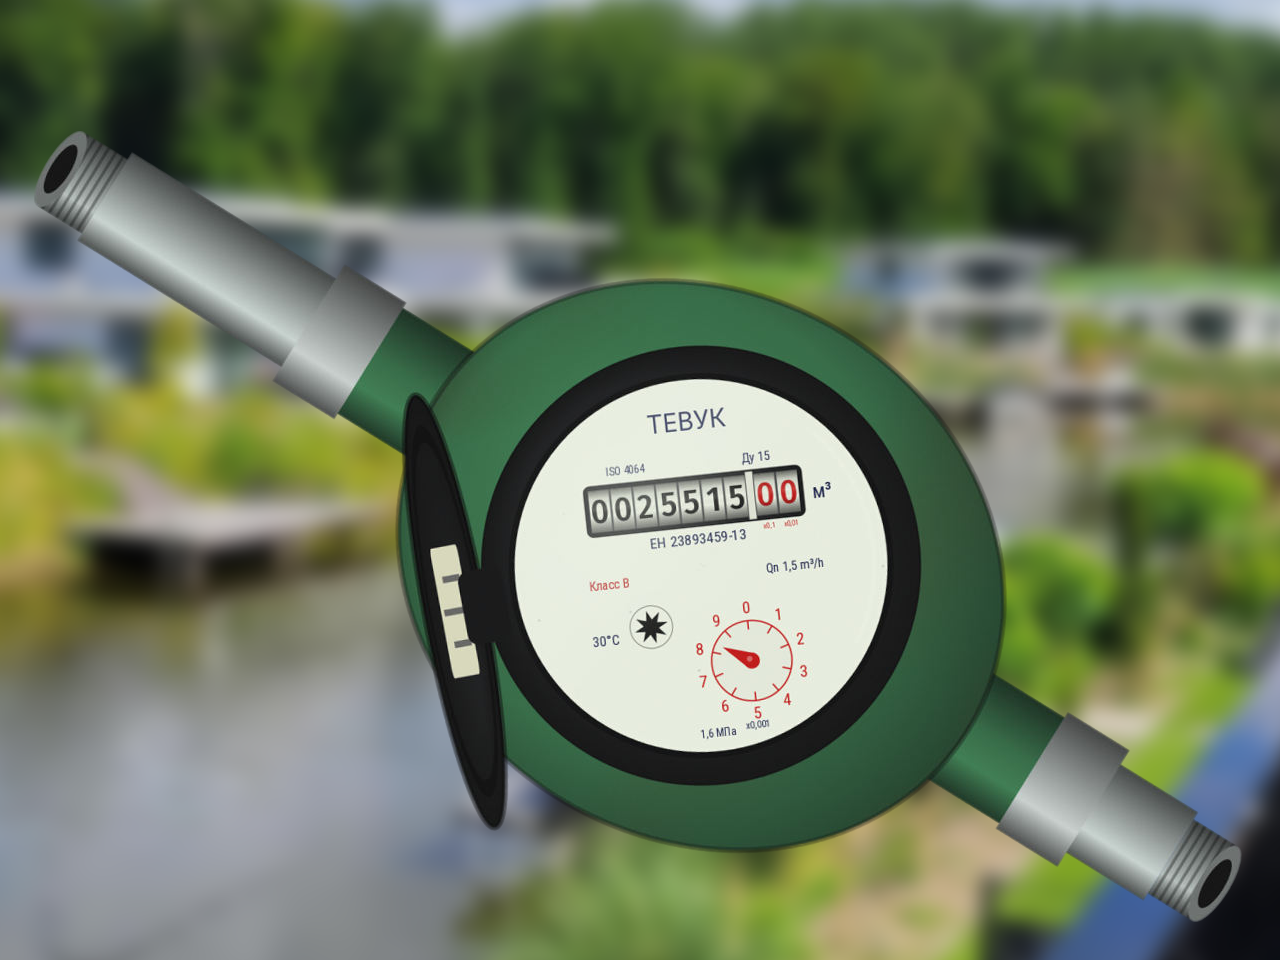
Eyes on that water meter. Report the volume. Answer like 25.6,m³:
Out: 25515.008,m³
